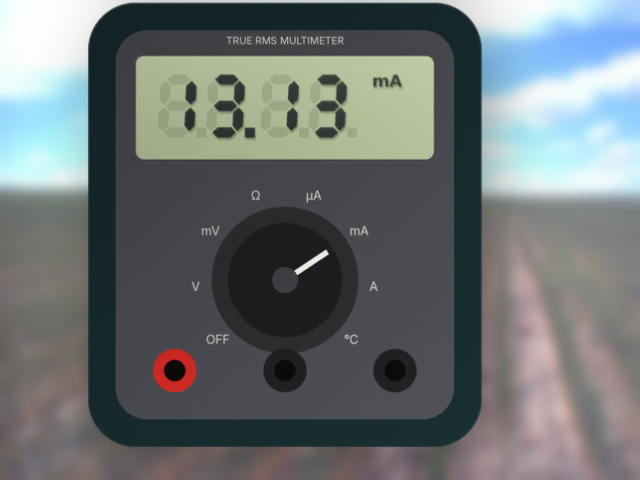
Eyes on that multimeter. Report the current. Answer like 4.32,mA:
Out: 13.13,mA
